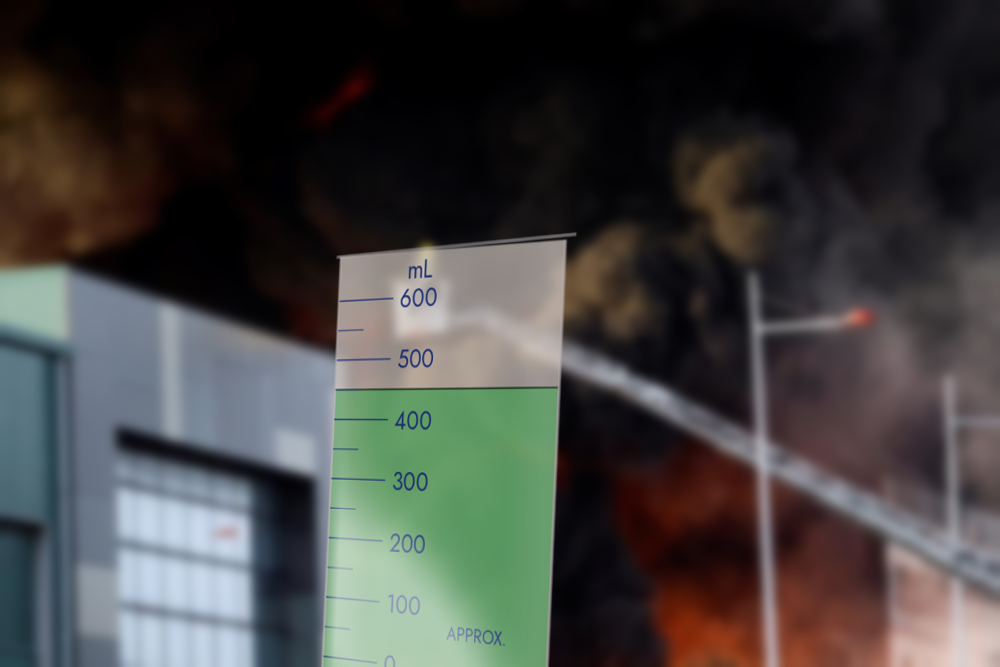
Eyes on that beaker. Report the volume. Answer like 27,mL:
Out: 450,mL
